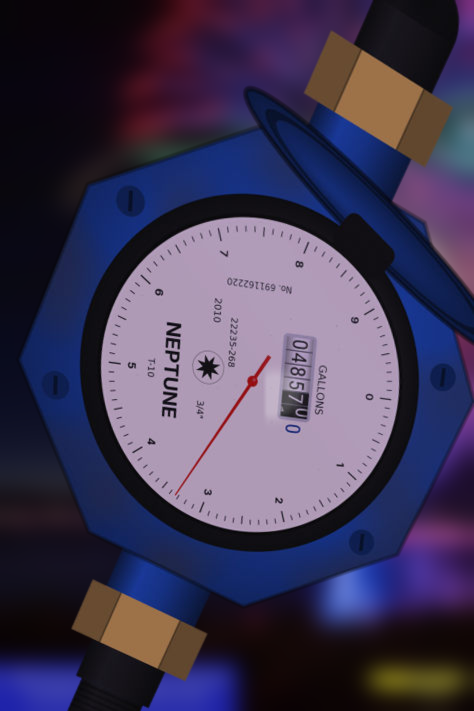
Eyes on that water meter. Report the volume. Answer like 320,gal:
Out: 485703.3,gal
